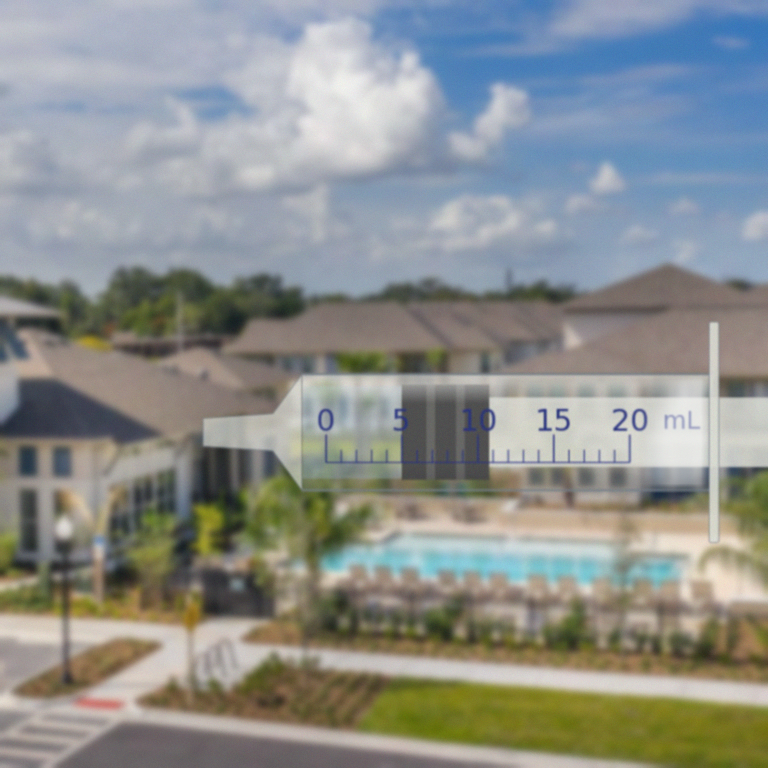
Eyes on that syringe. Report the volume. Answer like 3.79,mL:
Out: 5,mL
